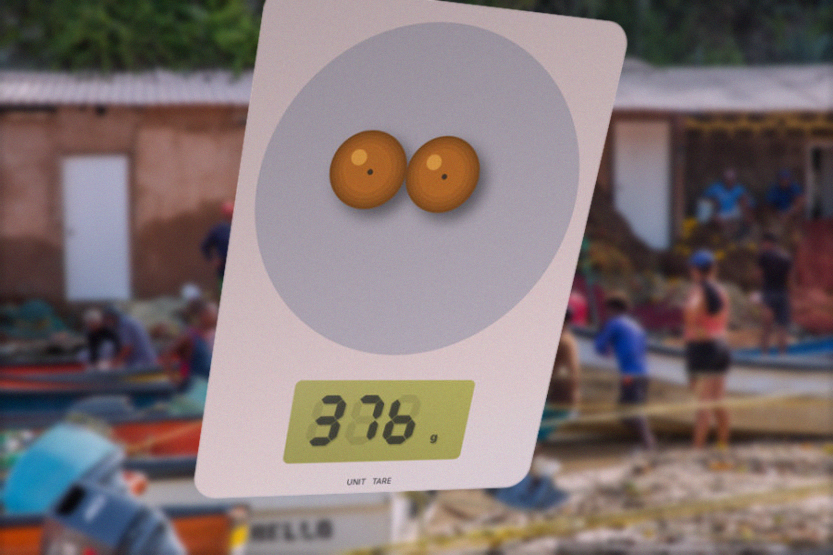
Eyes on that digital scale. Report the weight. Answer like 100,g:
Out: 376,g
